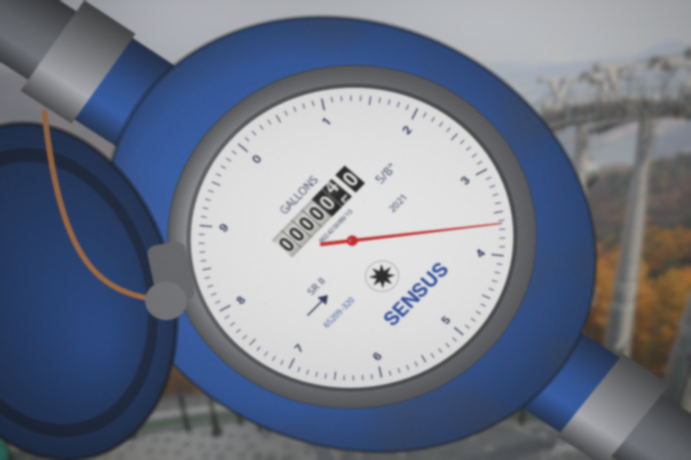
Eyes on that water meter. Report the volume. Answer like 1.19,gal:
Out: 43.6,gal
